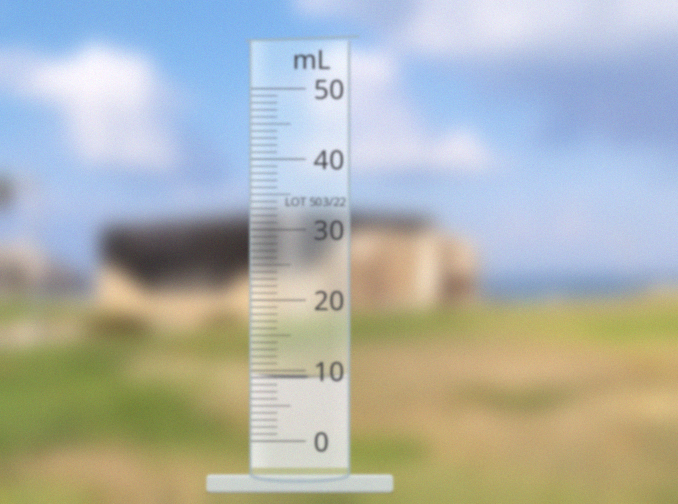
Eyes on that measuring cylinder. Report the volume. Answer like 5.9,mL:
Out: 9,mL
